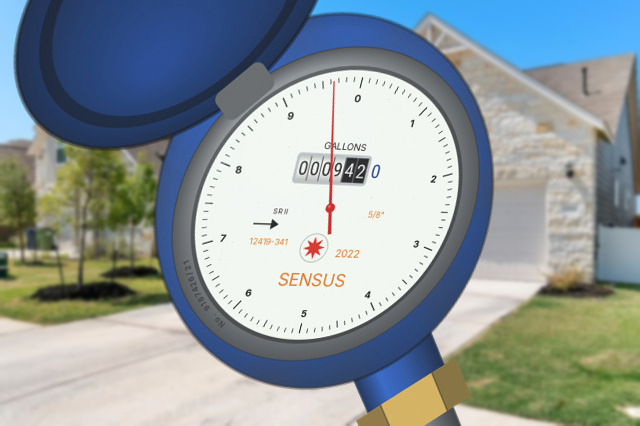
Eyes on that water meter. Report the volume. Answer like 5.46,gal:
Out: 9419.6,gal
